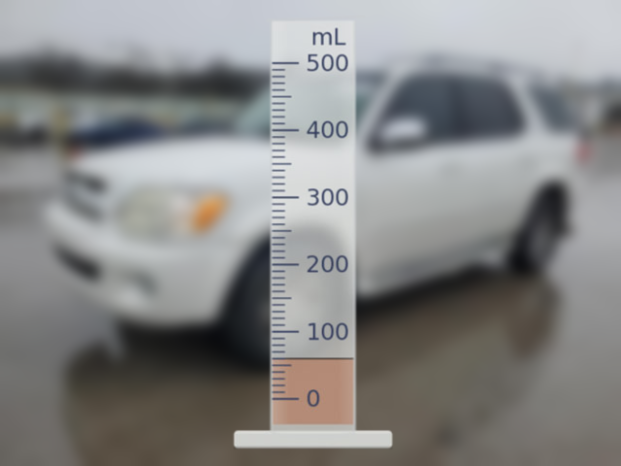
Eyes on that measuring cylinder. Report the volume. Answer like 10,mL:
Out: 60,mL
